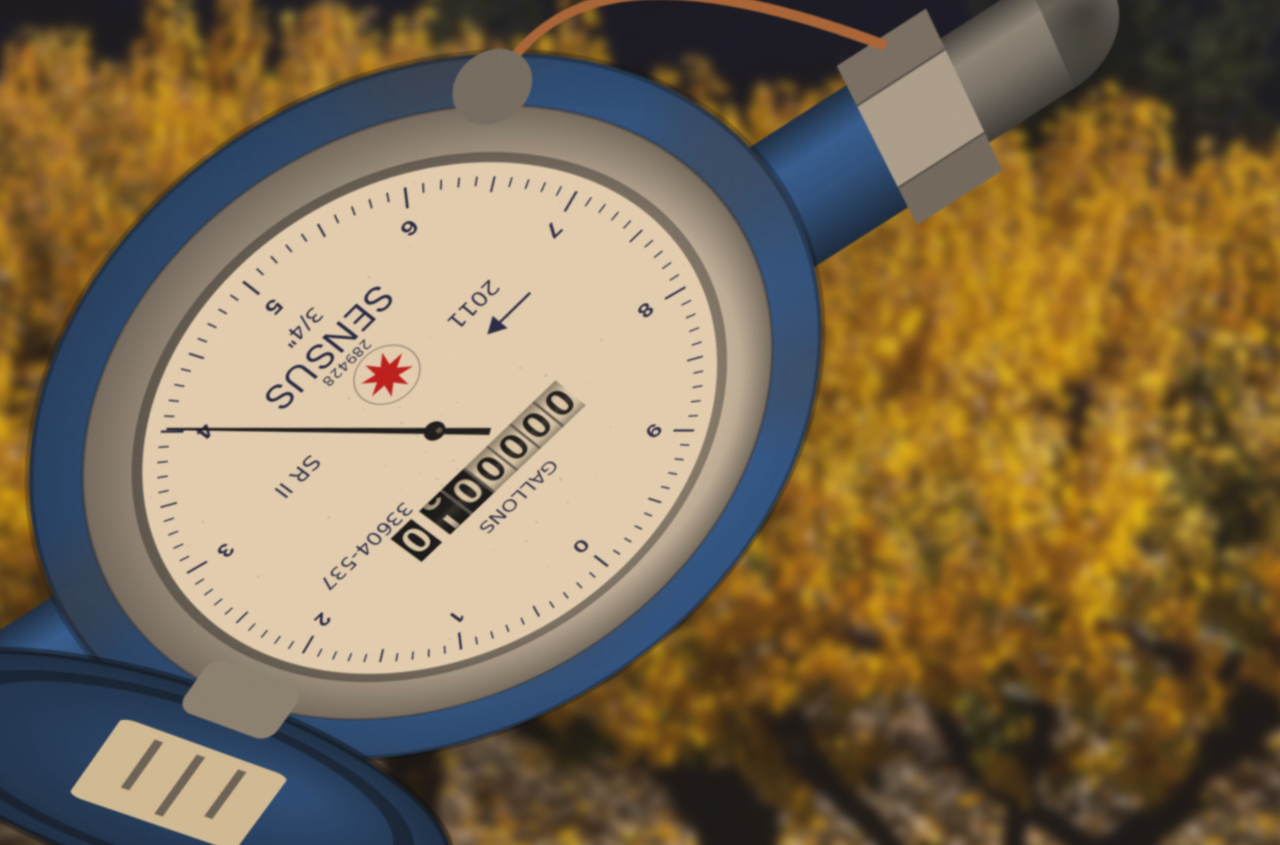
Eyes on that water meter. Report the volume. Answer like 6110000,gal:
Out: 14.0,gal
